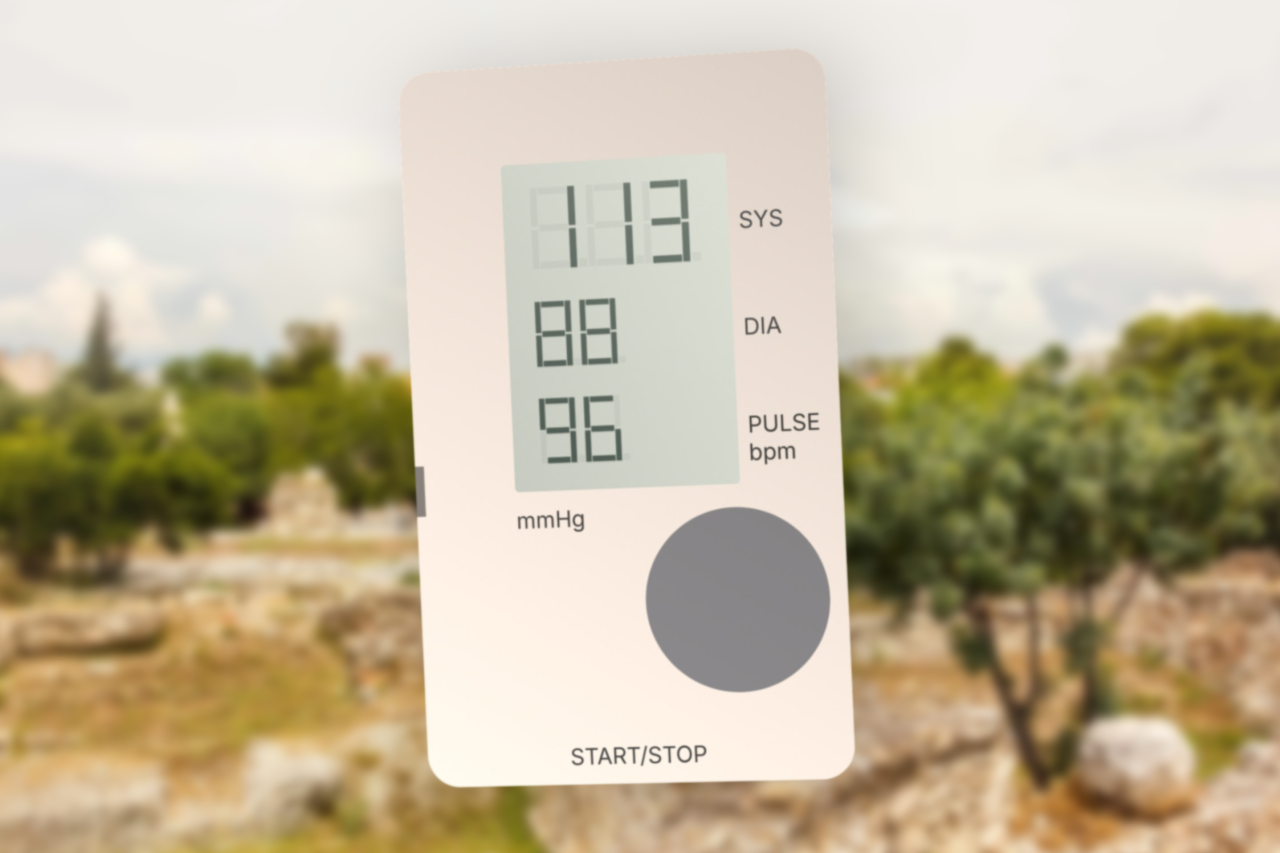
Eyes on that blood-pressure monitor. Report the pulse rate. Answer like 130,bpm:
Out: 96,bpm
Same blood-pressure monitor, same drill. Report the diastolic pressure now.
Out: 88,mmHg
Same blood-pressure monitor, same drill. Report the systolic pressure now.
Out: 113,mmHg
